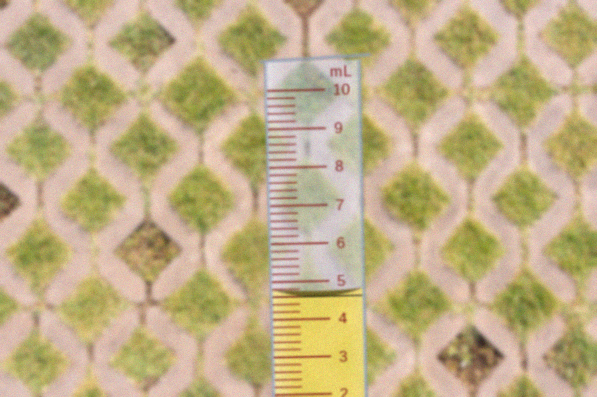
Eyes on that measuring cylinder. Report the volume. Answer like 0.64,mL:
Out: 4.6,mL
